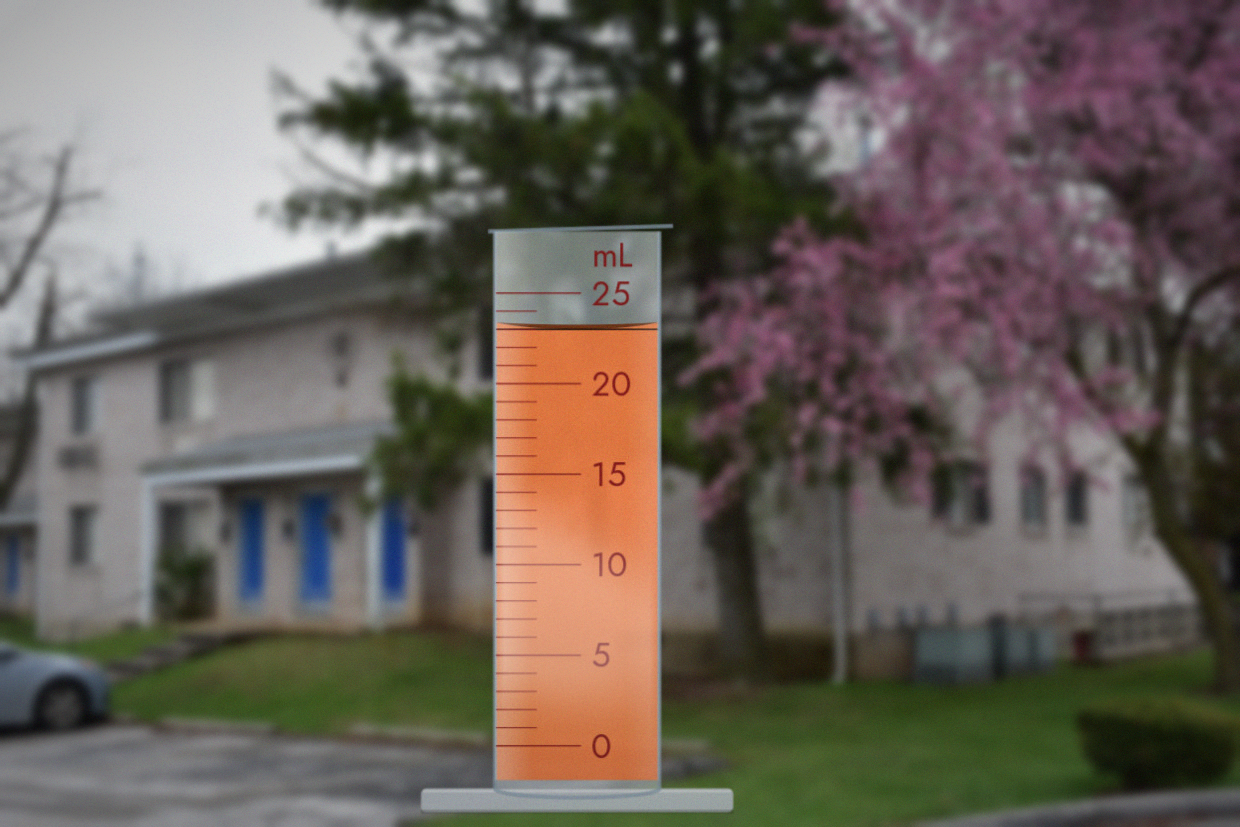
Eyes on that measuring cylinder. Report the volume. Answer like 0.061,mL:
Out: 23,mL
